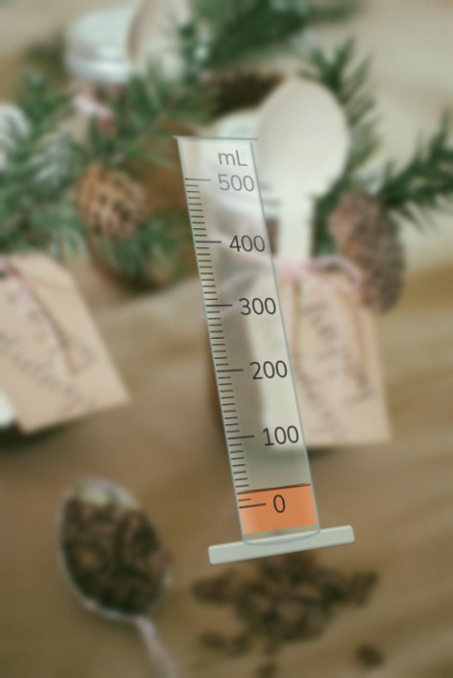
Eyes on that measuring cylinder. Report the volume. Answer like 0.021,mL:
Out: 20,mL
